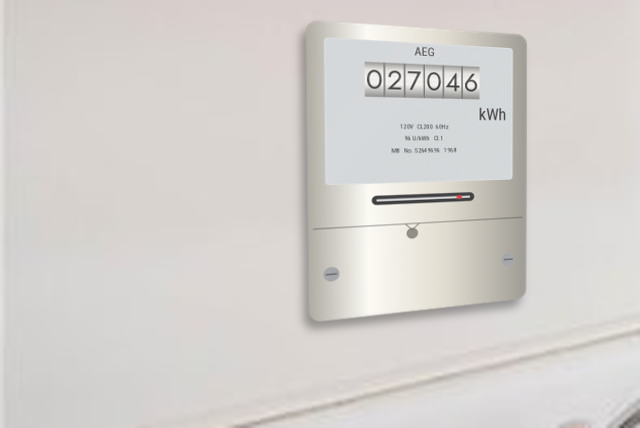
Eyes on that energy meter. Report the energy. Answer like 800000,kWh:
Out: 27046,kWh
